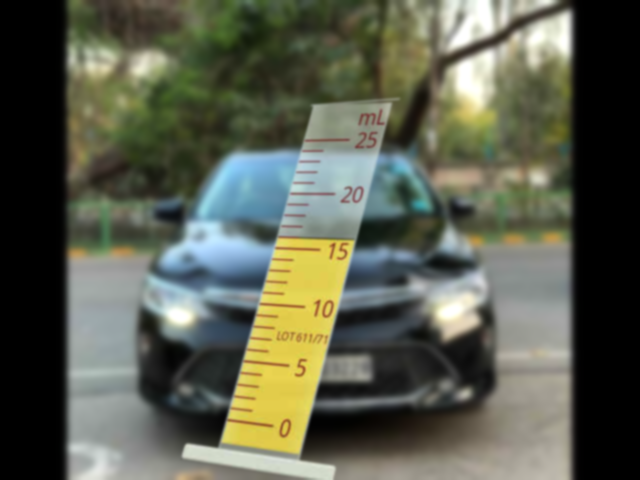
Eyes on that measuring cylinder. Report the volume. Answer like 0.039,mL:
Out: 16,mL
